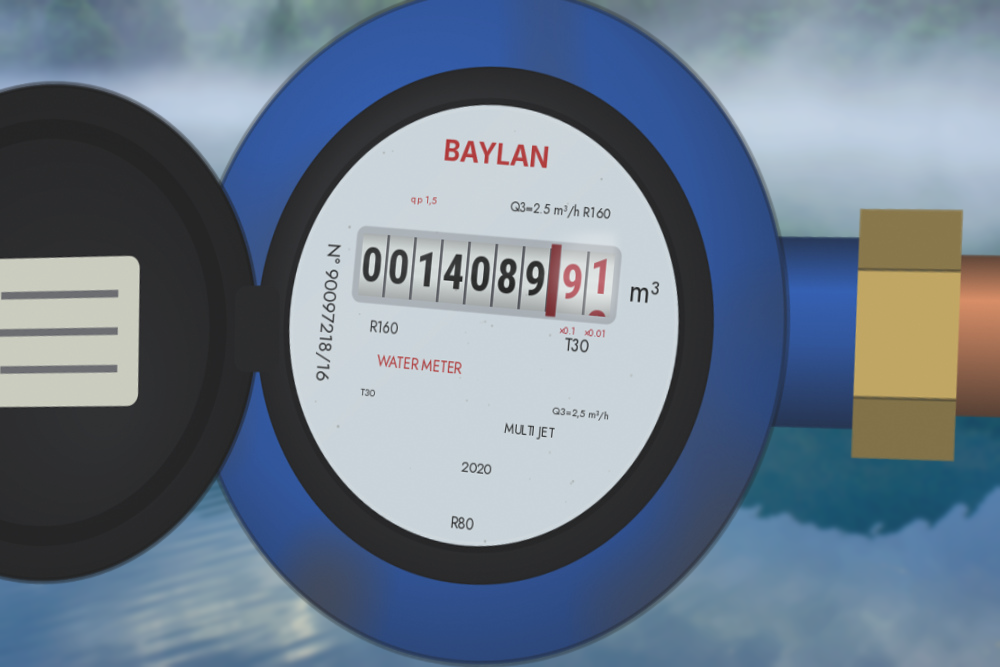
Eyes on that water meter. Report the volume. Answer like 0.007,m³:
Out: 14089.91,m³
